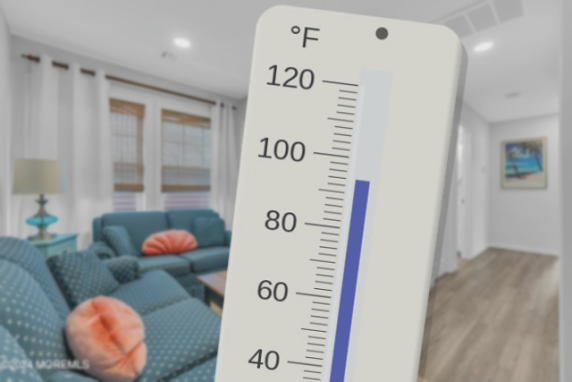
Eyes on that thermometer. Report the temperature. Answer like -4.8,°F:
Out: 94,°F
